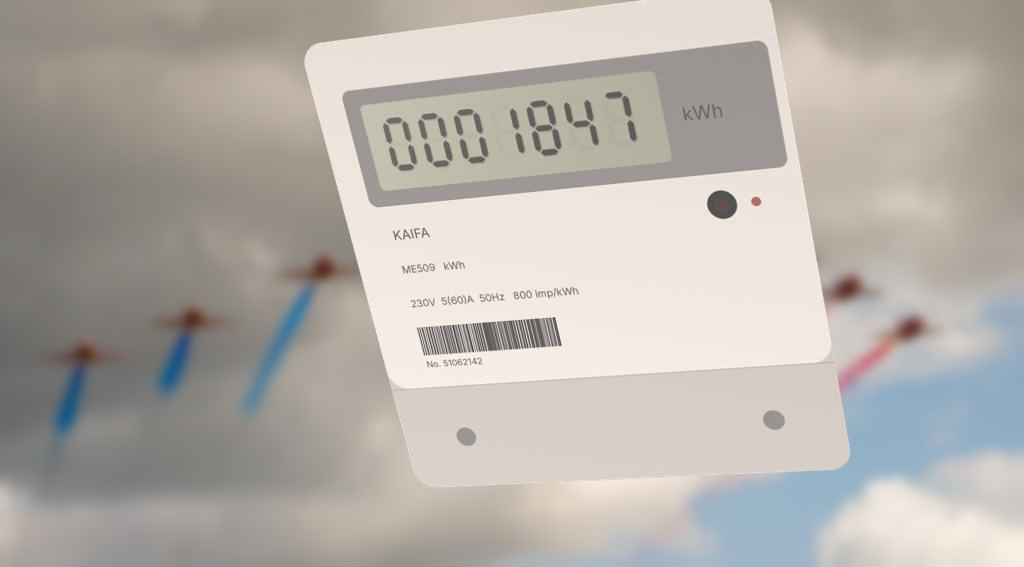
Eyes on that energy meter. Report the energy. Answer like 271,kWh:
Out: 1847,kWh
